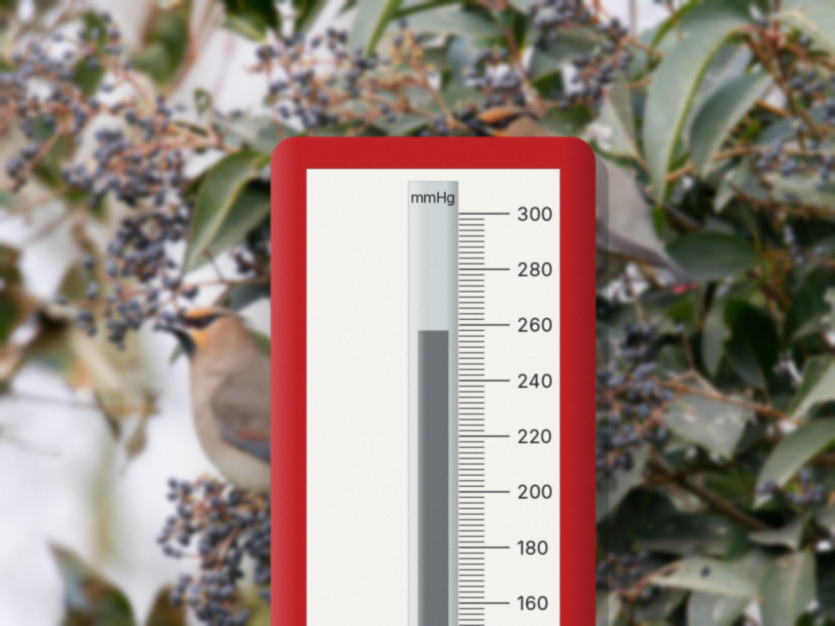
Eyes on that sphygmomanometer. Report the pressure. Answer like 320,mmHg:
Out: 258,mmHg
